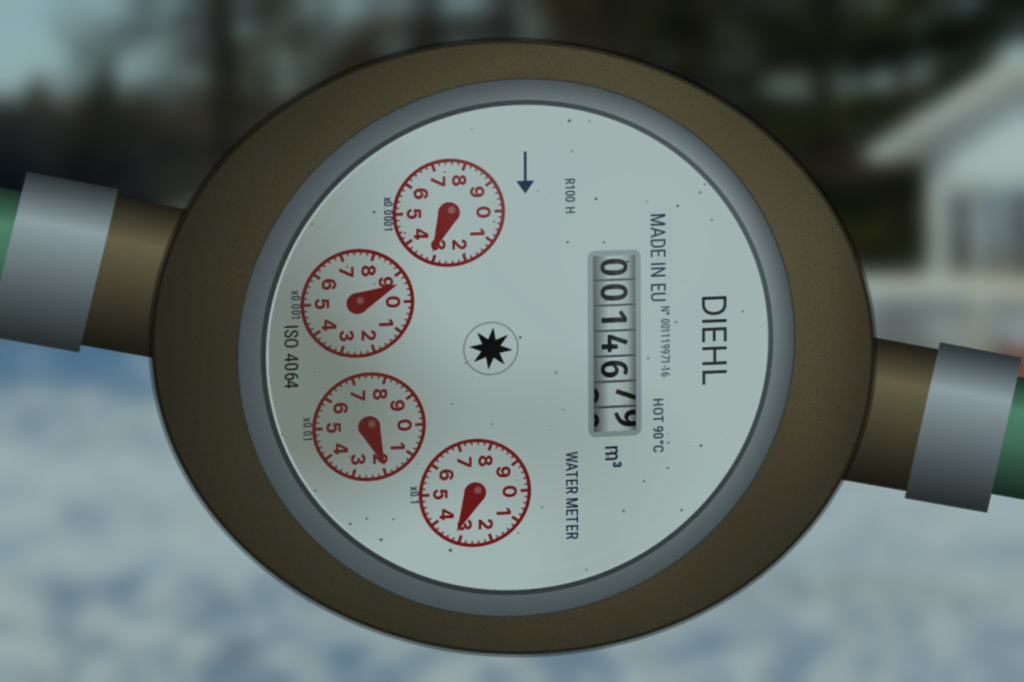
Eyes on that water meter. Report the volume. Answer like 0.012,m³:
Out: 14679.3193,m³
